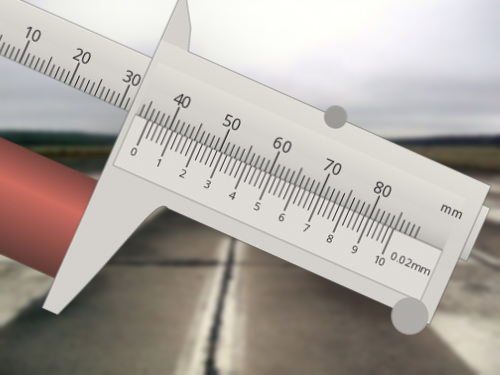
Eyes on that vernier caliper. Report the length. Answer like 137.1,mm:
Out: 35.8,mm
